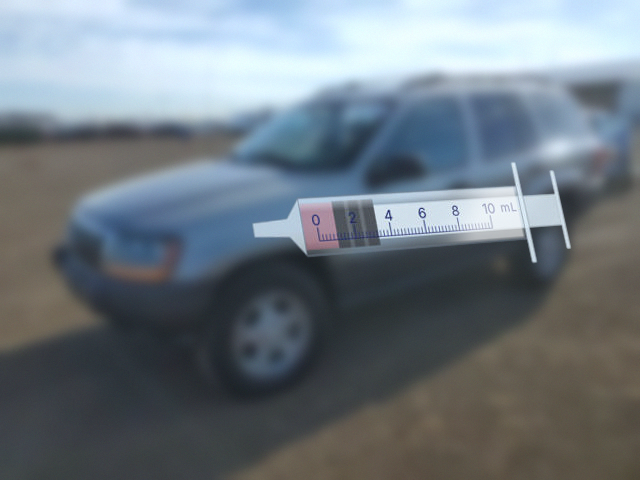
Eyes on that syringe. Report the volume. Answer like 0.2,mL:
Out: 1,mL
